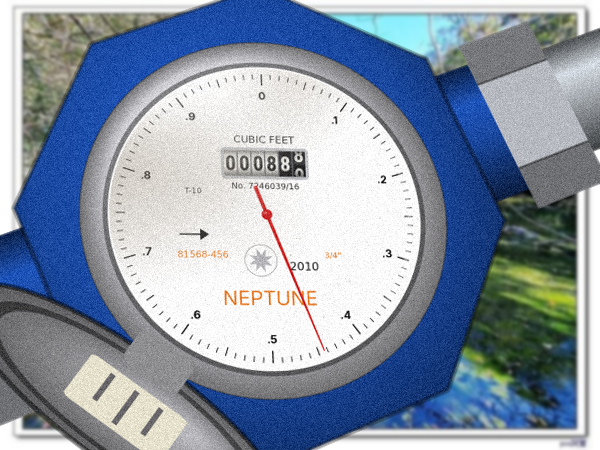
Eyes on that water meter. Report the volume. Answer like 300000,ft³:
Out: 888.44,ft³
